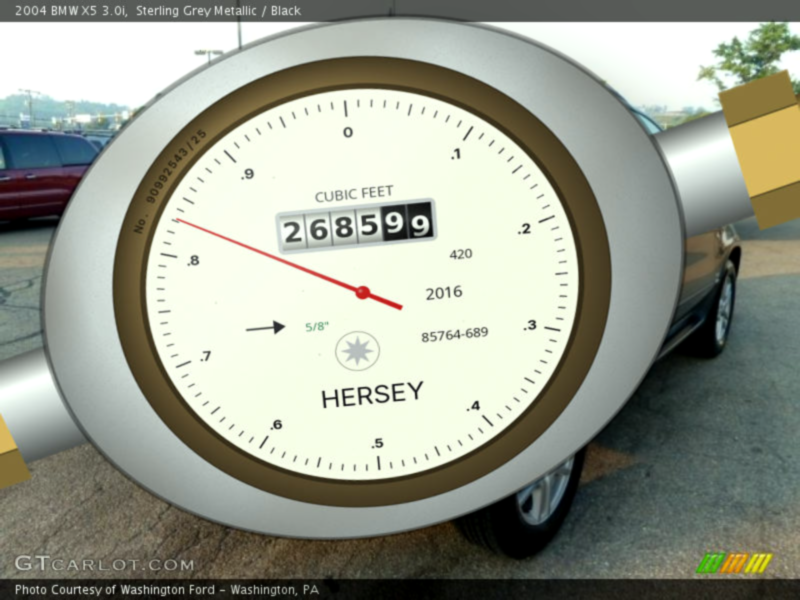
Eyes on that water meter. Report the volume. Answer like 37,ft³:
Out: 268598.83,ft³
